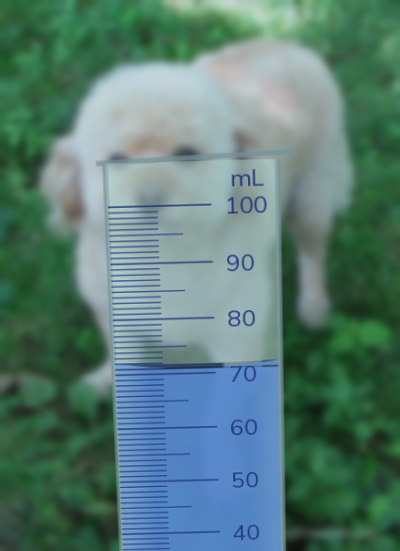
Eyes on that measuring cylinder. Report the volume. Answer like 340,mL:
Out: 71,mL
